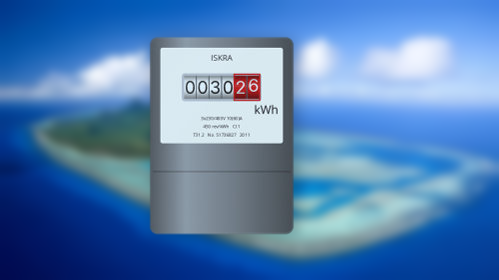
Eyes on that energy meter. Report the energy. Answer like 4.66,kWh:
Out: 30.26,kWh
